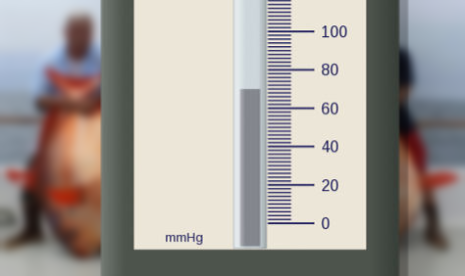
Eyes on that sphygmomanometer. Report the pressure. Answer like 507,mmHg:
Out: 70,mmHg
